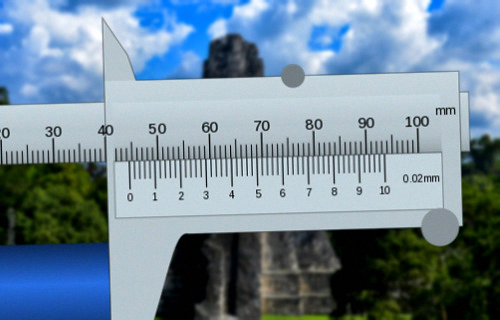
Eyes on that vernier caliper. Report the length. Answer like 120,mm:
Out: 44.5,mm
